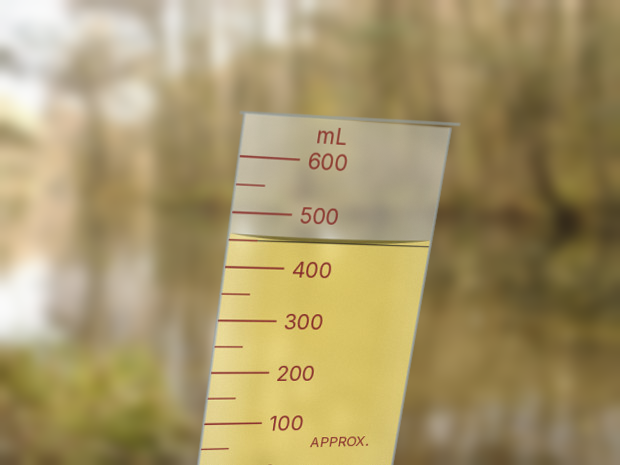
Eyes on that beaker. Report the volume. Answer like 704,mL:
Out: 450,mL
